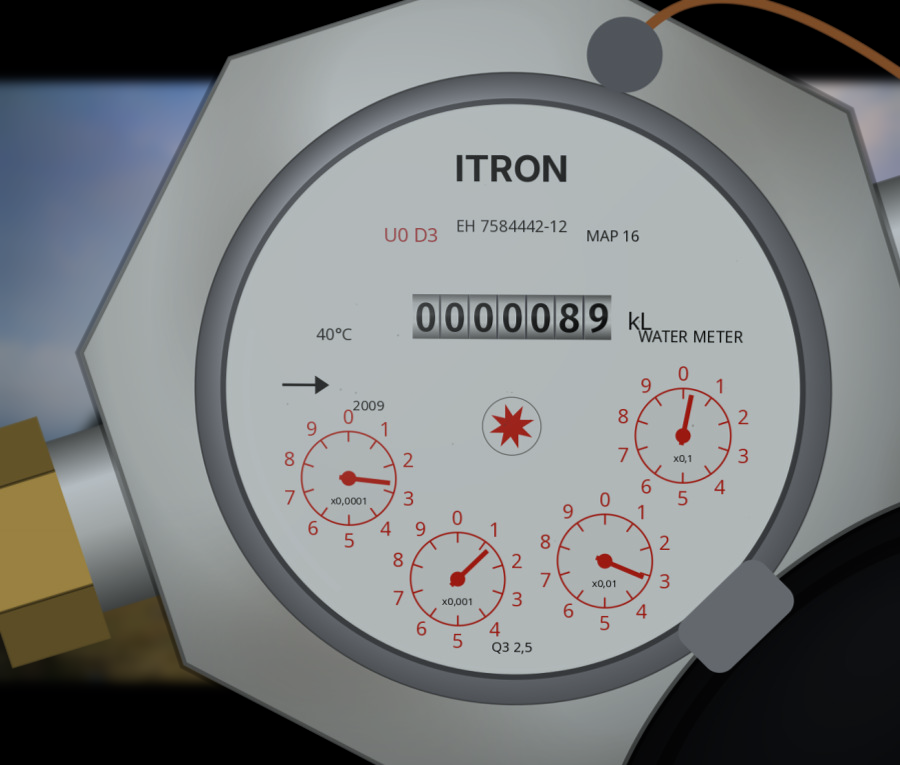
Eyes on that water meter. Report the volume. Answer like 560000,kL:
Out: 89.0312,kL
